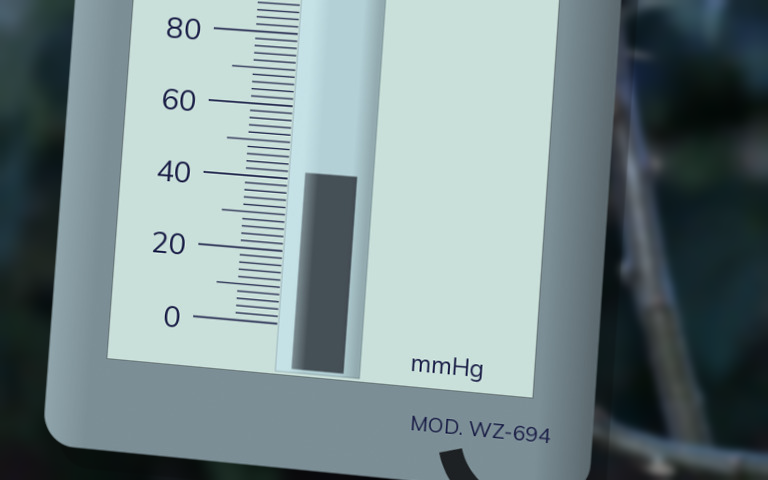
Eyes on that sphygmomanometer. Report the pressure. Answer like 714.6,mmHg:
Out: 42,mmHg
